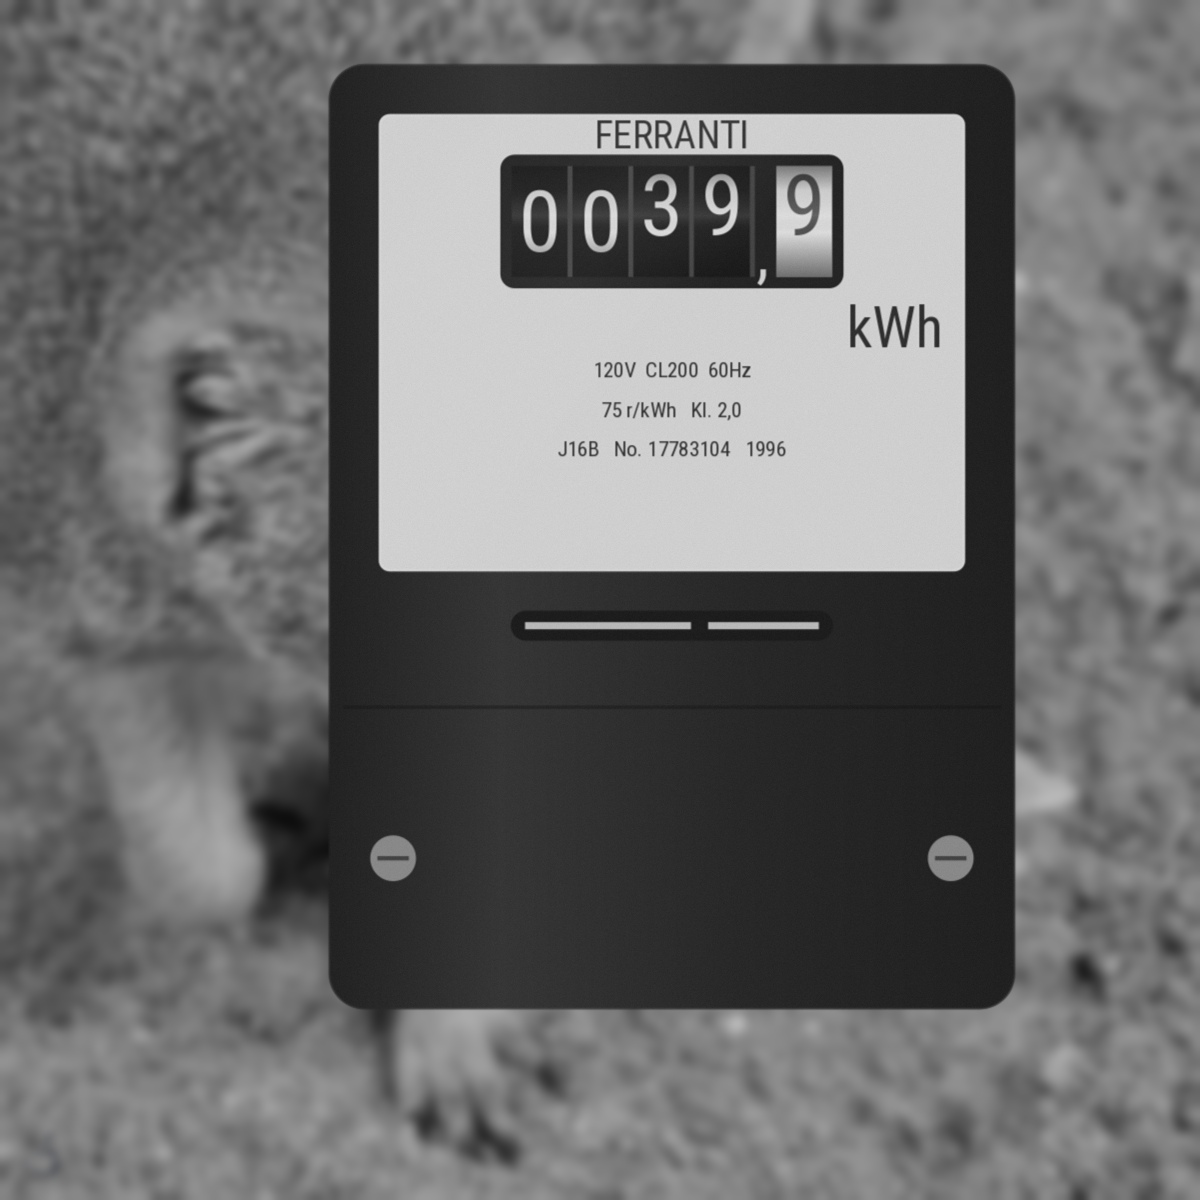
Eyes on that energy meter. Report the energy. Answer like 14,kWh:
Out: 39.9,kWh
